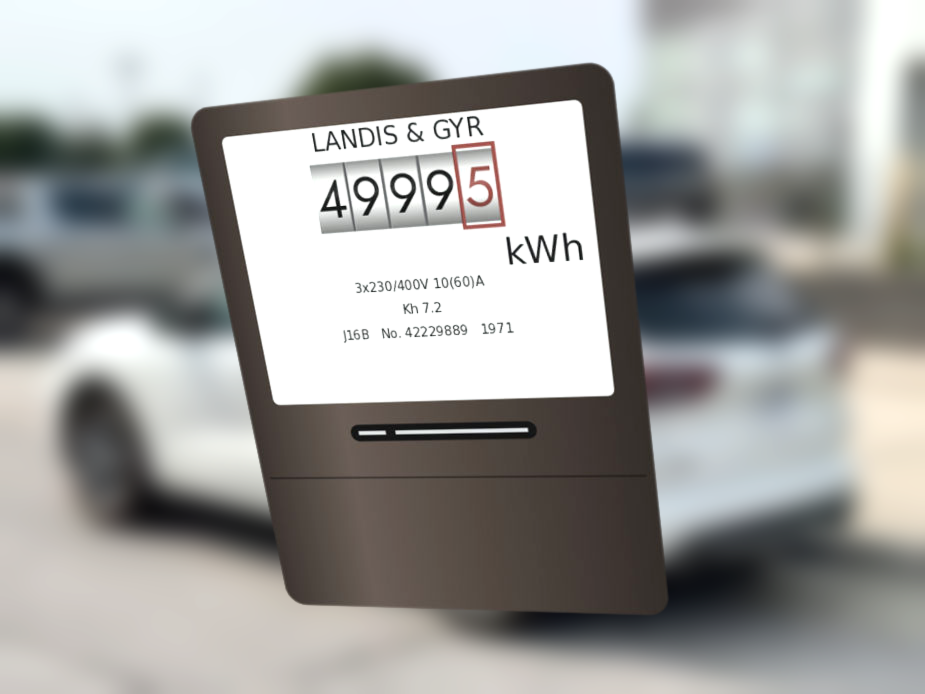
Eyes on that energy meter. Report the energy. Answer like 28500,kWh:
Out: 4999.5,kWh
